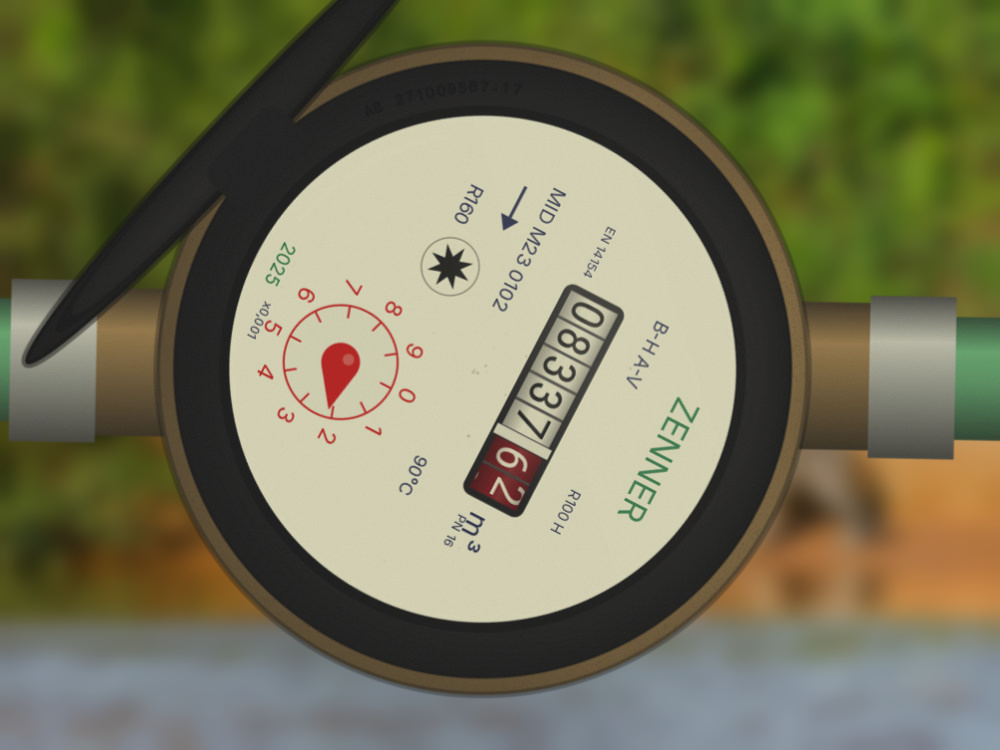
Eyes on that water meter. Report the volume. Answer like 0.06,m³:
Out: 8337.622,m³
